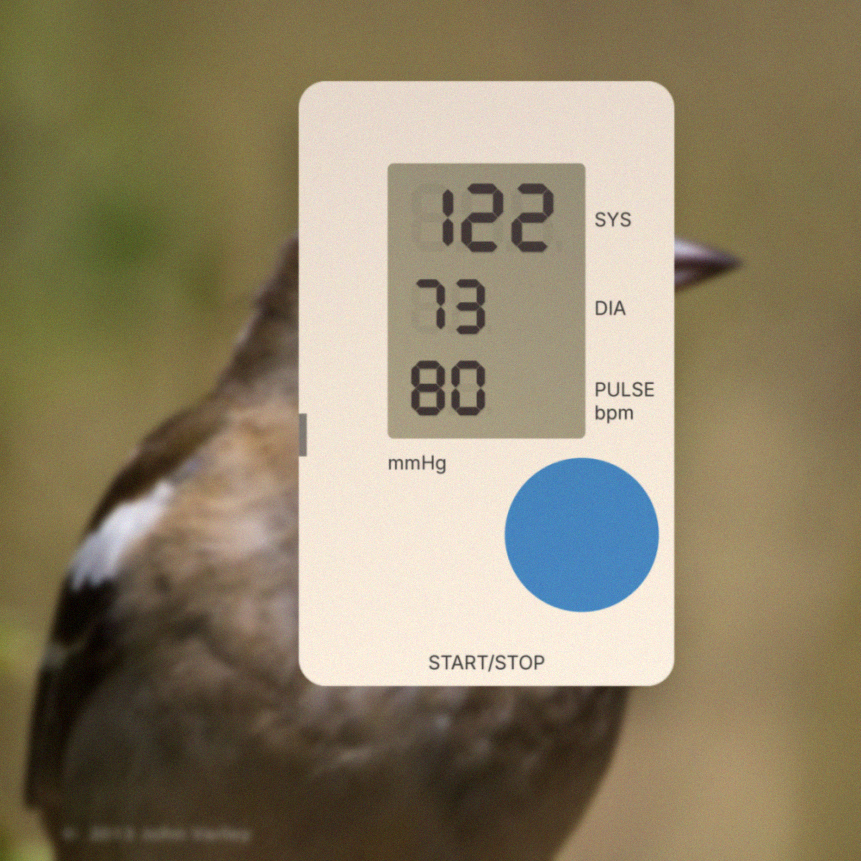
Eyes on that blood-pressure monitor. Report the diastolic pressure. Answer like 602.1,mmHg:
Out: 73,mmHg
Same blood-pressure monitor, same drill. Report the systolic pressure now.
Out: 122,mmHg
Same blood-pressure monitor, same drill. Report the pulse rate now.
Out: 80,bpm
